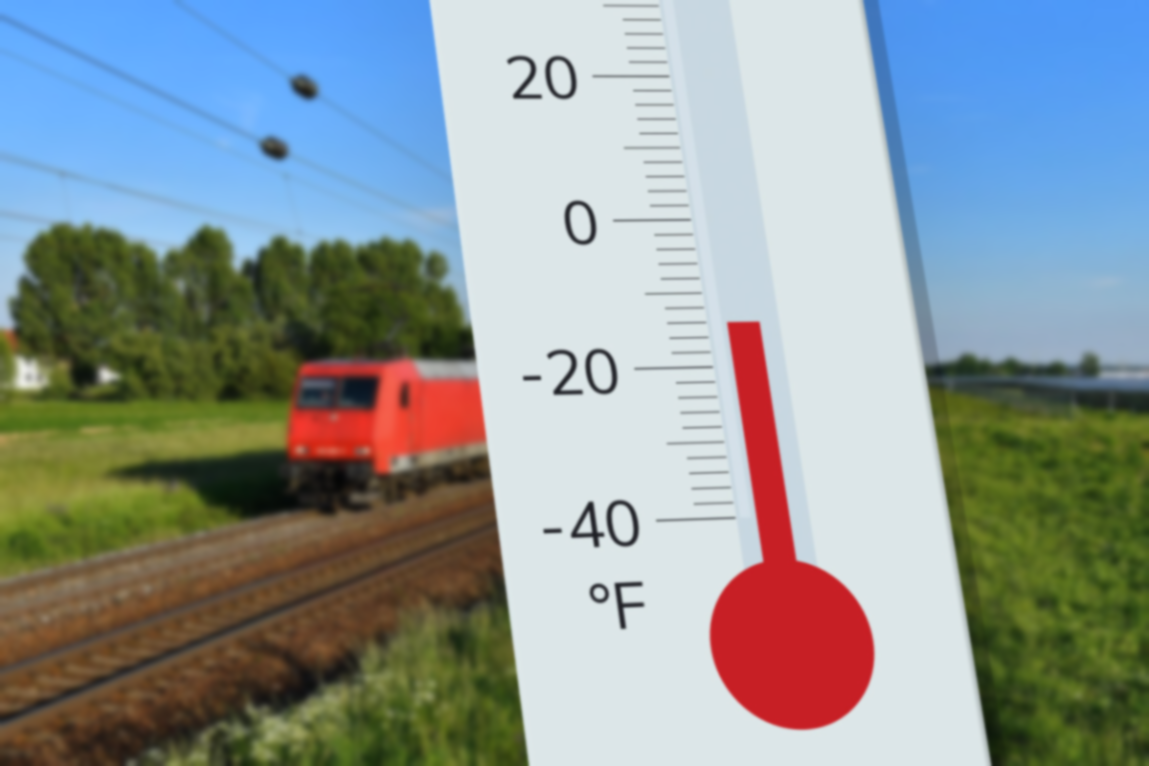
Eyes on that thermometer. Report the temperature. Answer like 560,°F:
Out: -14,°F
